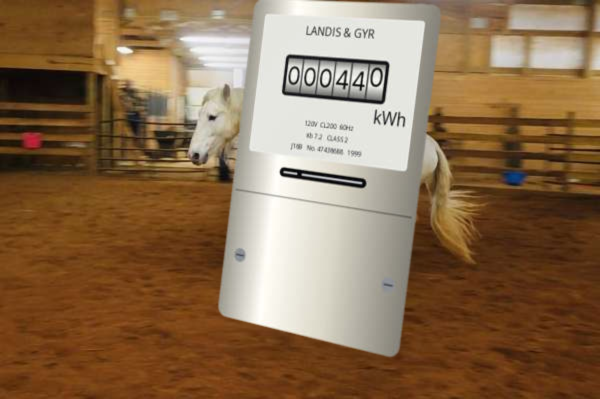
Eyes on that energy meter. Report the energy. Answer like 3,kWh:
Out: 440,kWh
